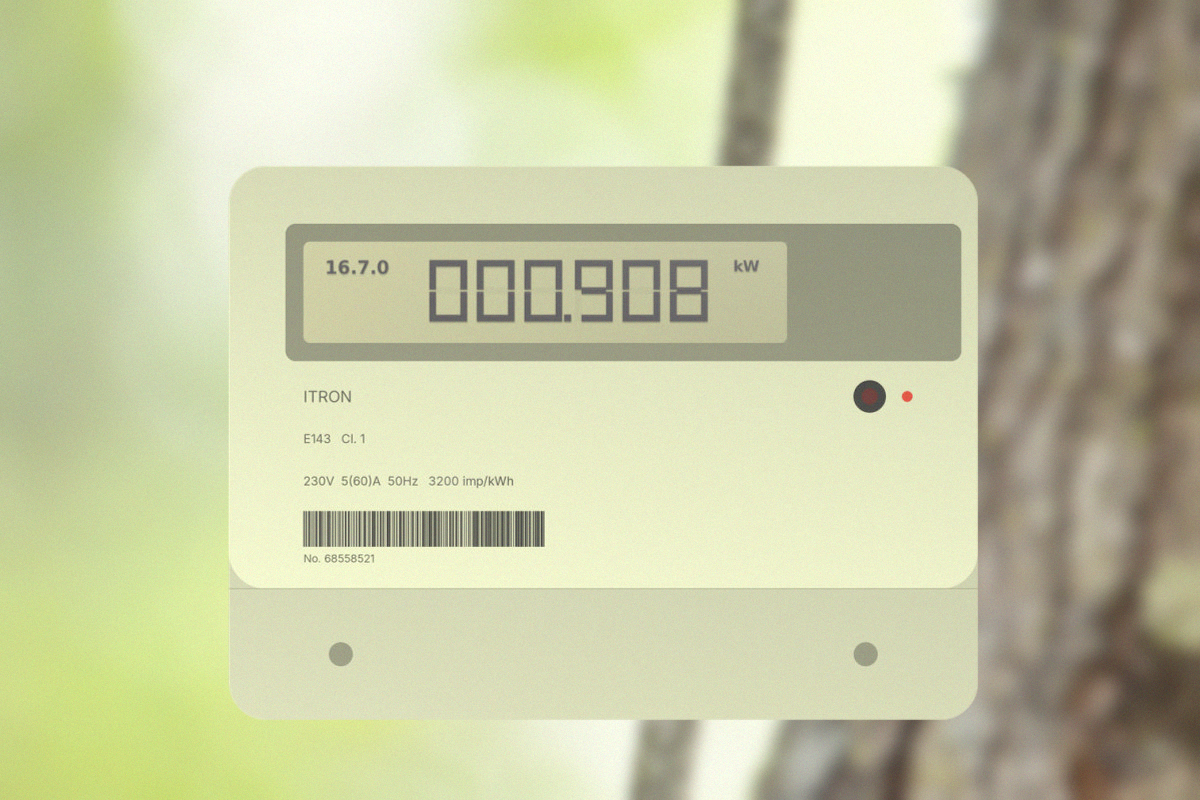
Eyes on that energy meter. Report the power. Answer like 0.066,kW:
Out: 0.908,kW
